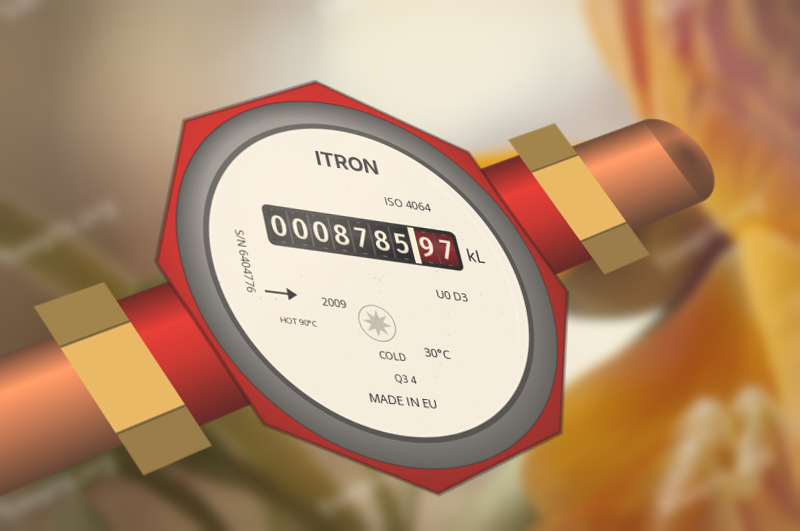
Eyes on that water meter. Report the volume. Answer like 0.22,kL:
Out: 8785.97,kL
